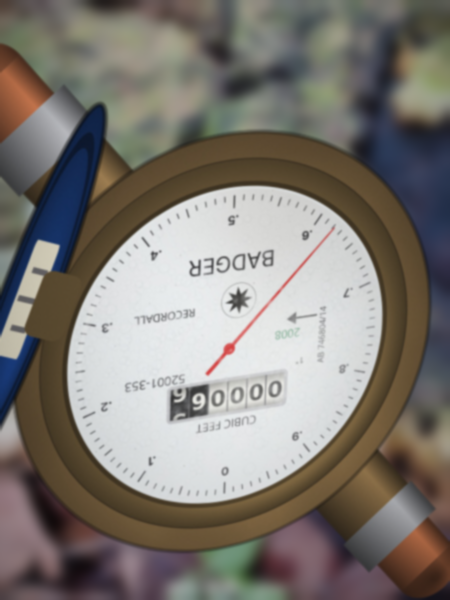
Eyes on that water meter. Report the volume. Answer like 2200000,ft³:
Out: 65.62,ft³
